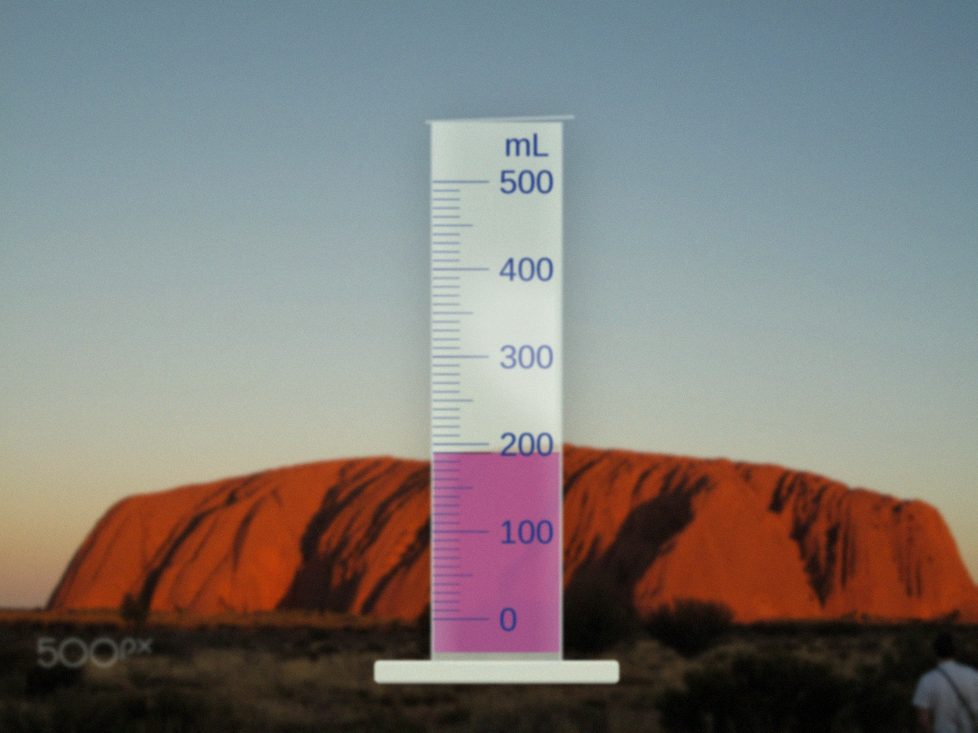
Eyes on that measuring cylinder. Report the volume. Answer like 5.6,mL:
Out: 190,mL
